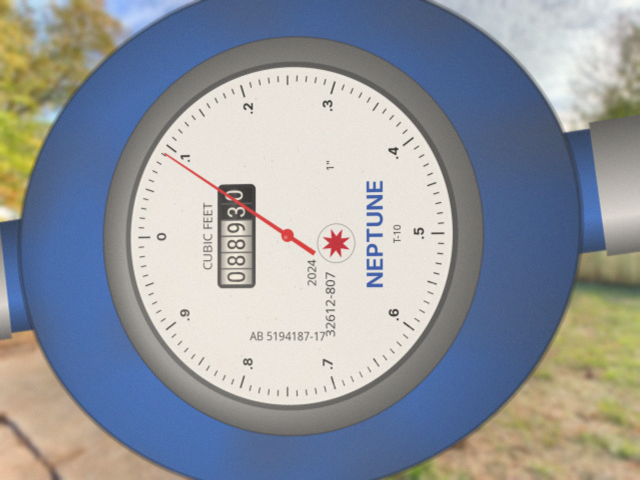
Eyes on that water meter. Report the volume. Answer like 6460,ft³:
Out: 88930.09,ft³
